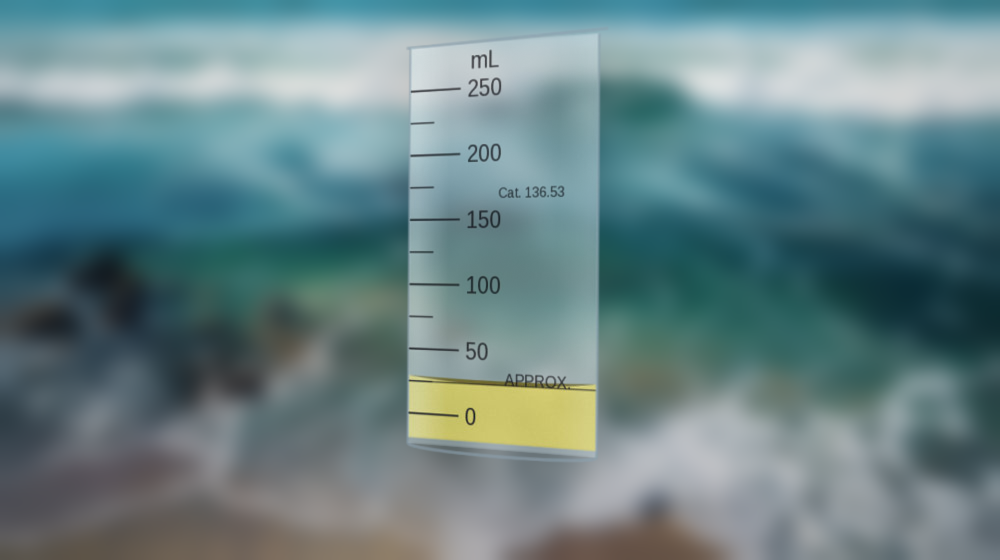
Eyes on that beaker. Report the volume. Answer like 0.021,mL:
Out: 25,mL
